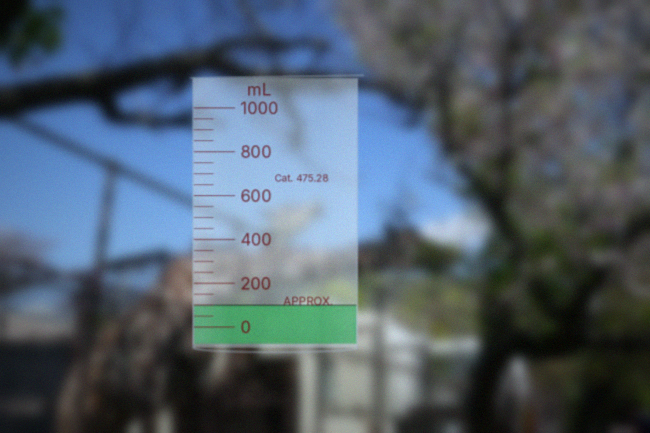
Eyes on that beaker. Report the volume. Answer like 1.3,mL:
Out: 100,mL
